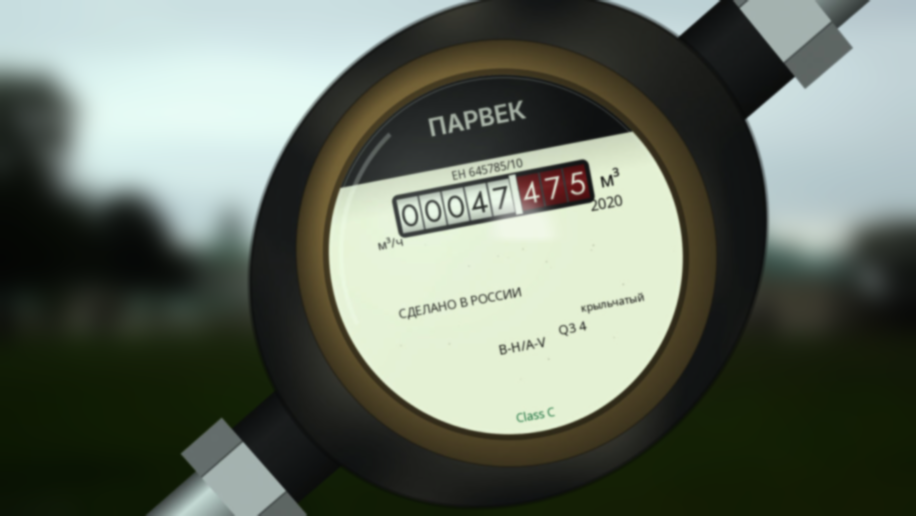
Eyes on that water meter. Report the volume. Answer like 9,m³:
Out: 47.475,m³
